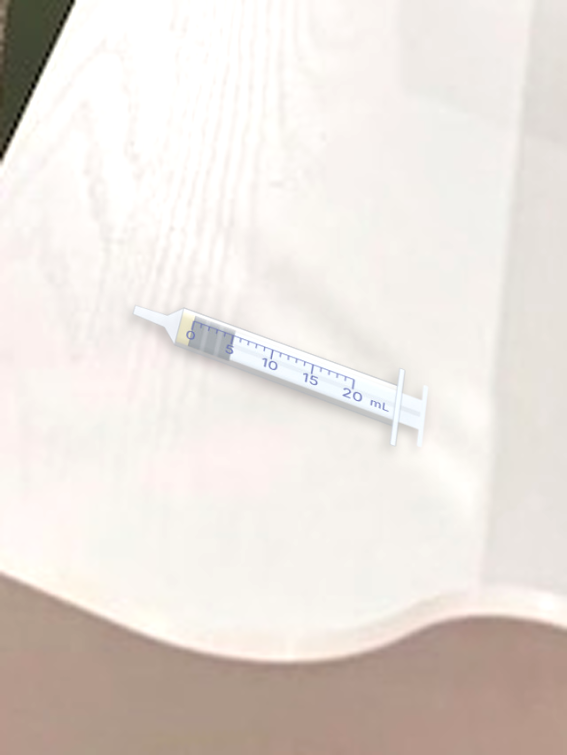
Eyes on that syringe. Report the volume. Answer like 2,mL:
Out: 0,mL
